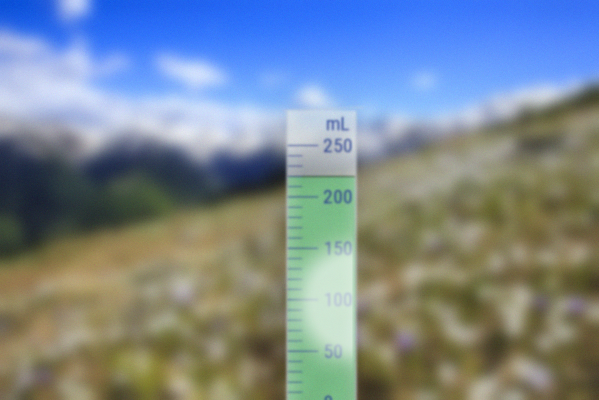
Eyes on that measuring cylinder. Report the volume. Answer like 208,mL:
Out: 220,mL
